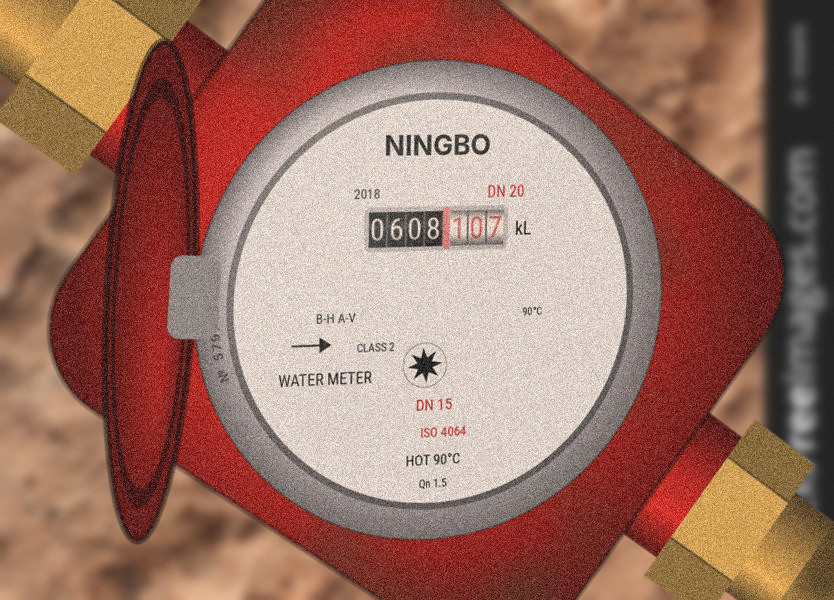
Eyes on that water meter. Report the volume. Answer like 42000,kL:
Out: 608.107,kL
